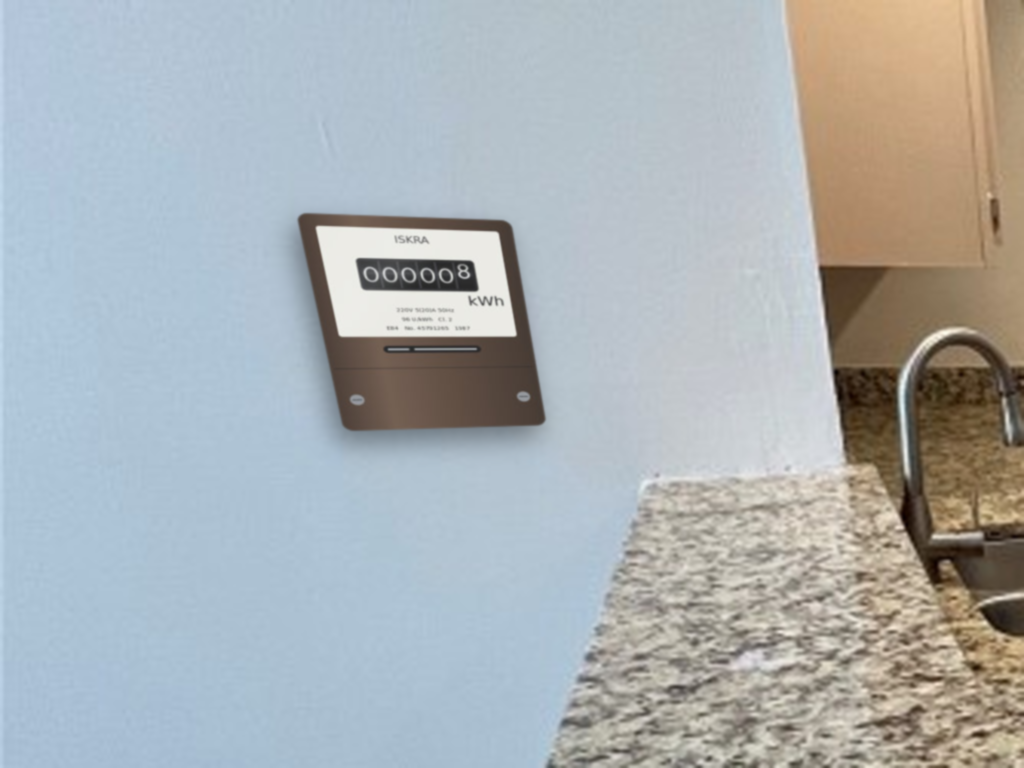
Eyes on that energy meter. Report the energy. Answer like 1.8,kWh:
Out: 8,kWh
